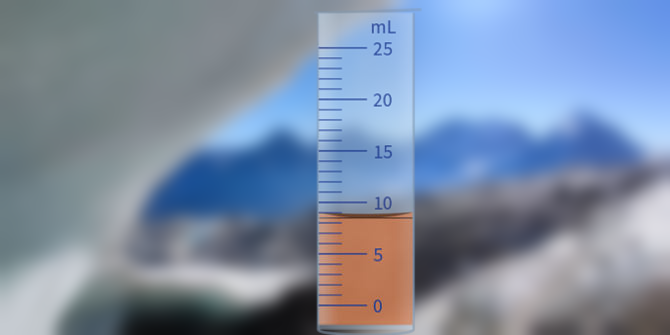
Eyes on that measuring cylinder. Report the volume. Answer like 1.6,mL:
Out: 8.5,mL
